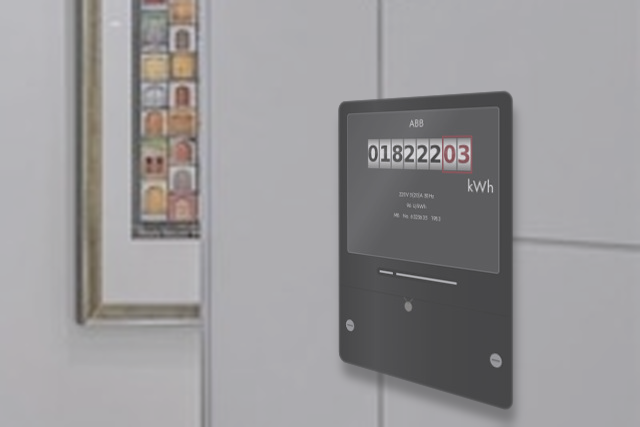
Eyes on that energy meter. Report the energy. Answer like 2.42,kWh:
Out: 18222.03,kWh
